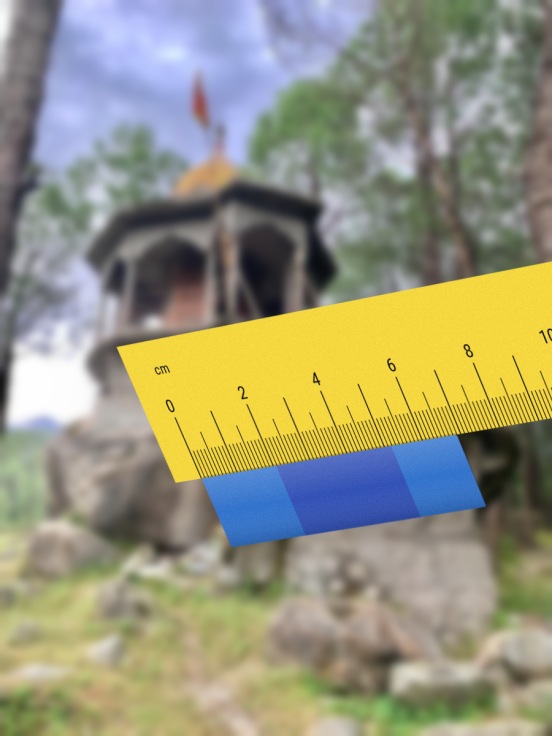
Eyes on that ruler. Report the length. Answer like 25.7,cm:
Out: 6.9,cm
